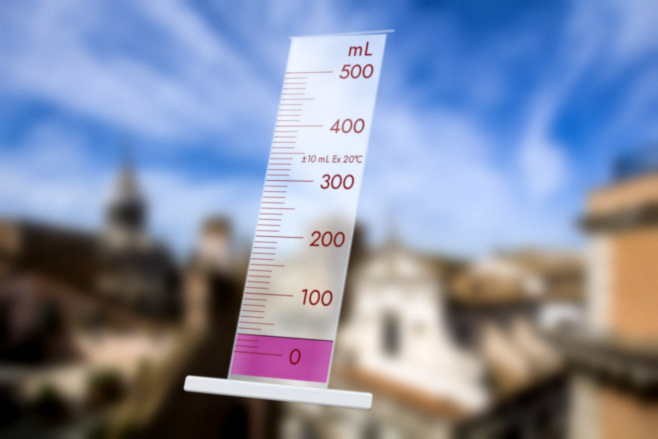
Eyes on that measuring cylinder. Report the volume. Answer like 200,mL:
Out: 30,mL
